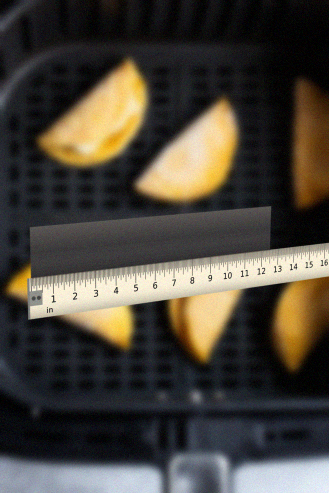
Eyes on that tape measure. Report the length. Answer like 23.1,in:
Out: 12.5,in
